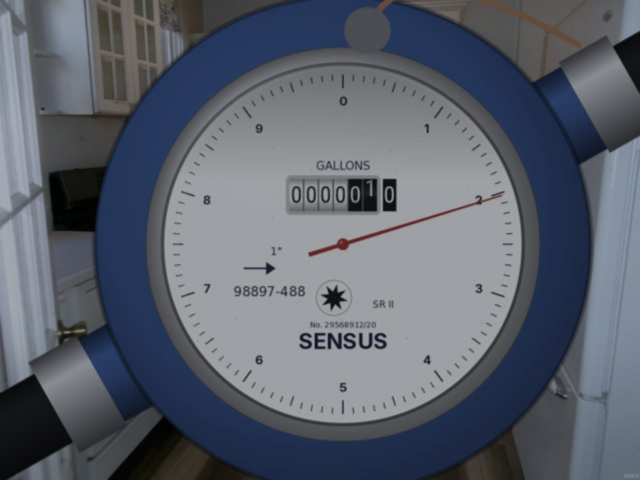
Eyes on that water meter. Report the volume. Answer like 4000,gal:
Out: 12.0,gal
